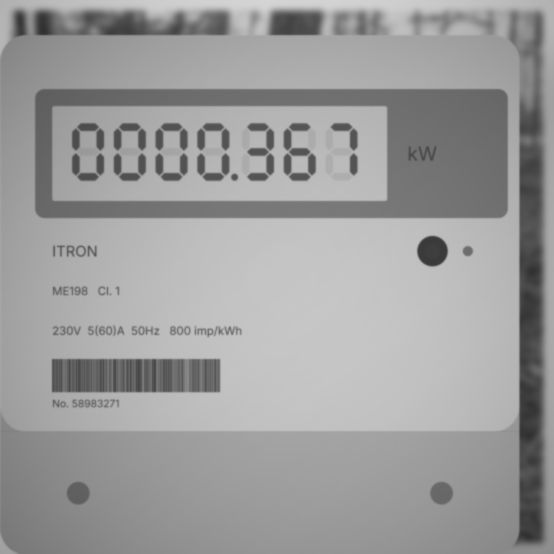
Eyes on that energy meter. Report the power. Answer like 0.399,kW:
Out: 0.367,kW
